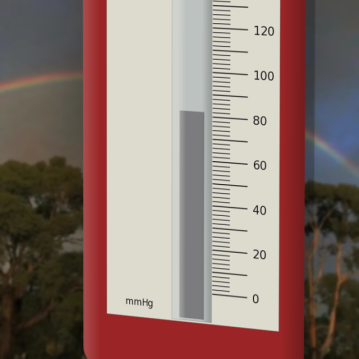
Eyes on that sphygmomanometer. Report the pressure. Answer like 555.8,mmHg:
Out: 82,mmHg
